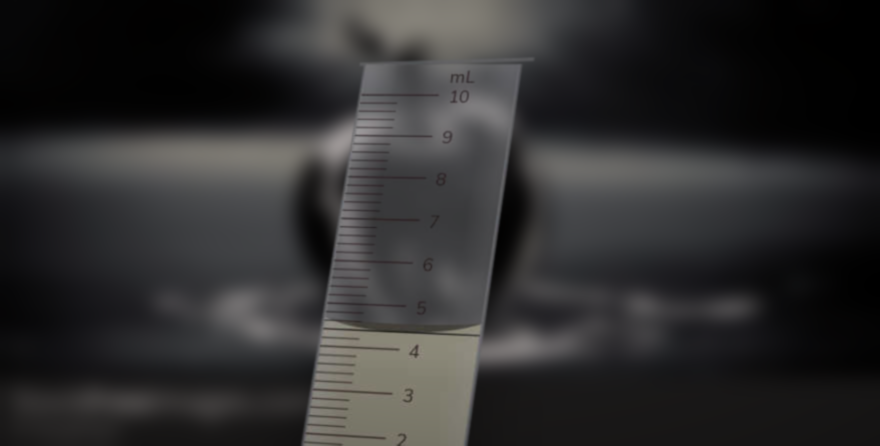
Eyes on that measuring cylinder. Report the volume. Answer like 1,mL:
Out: 4.4,mL
